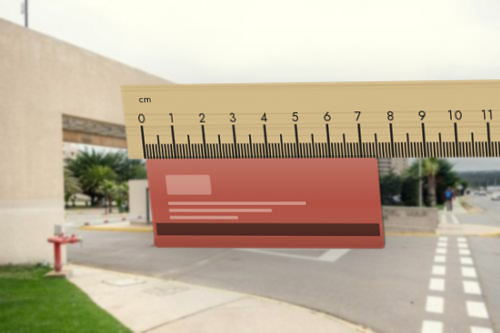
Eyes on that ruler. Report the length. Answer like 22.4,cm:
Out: 7.5,cm
